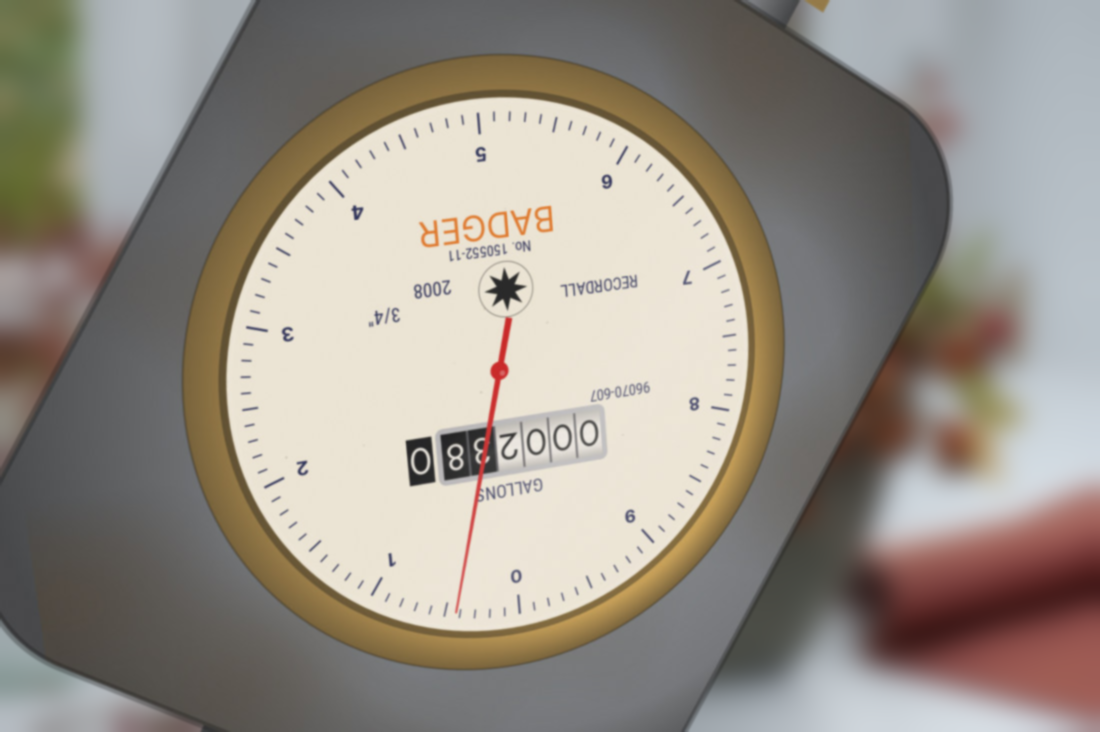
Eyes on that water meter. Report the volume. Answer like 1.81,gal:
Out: 2380.4,gal
